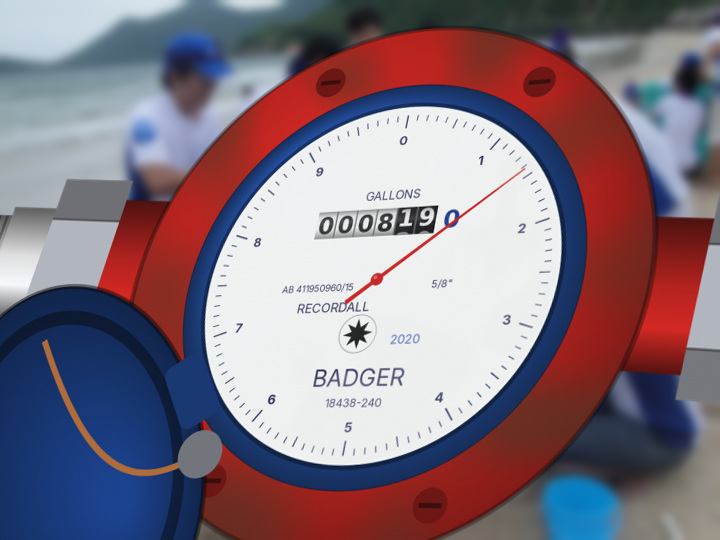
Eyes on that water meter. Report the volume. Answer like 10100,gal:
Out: 8191.4,gal
